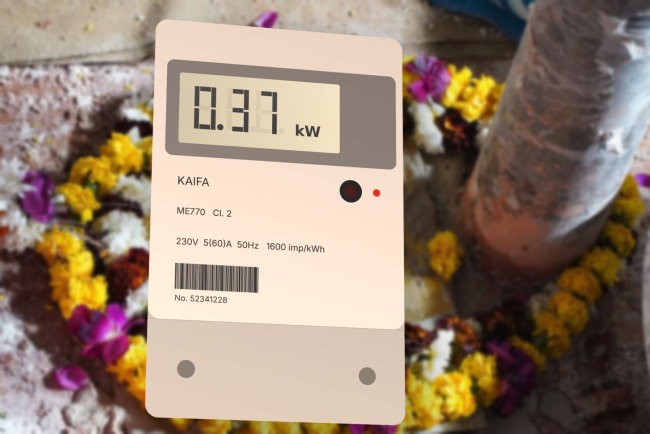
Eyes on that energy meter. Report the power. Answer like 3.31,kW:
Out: 0.37,kW
